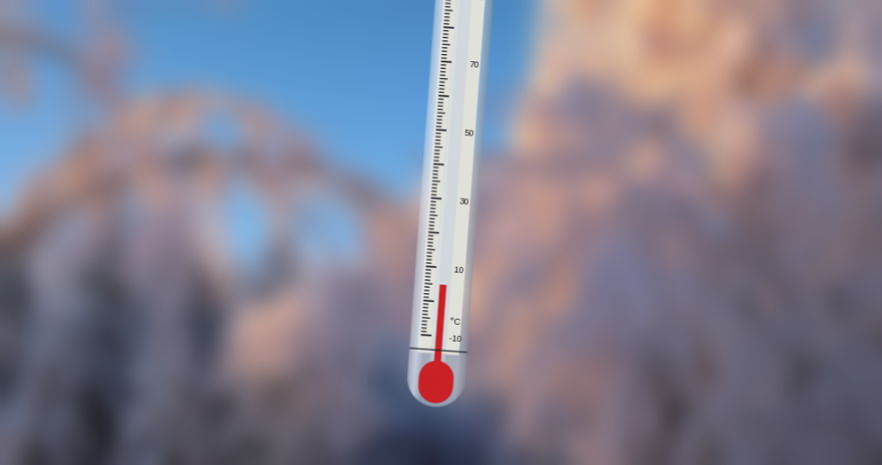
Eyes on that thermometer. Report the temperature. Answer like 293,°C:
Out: 5,°C
